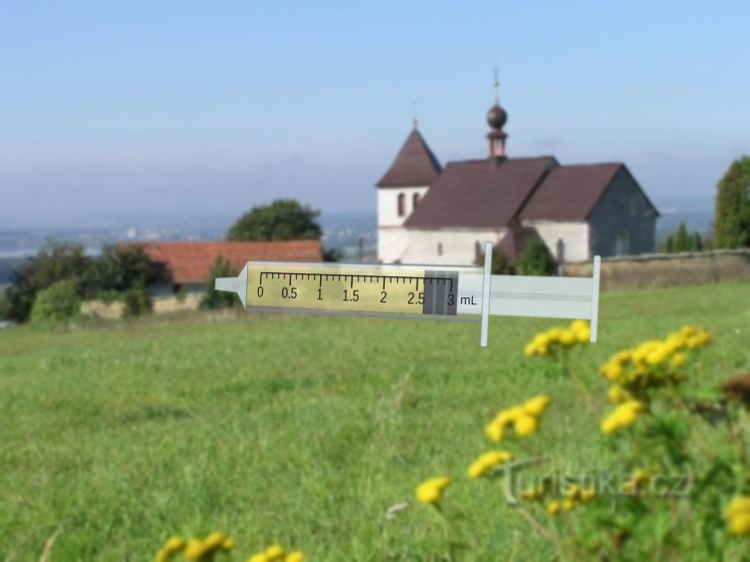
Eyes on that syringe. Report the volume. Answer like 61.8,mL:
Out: 2.6,mL
